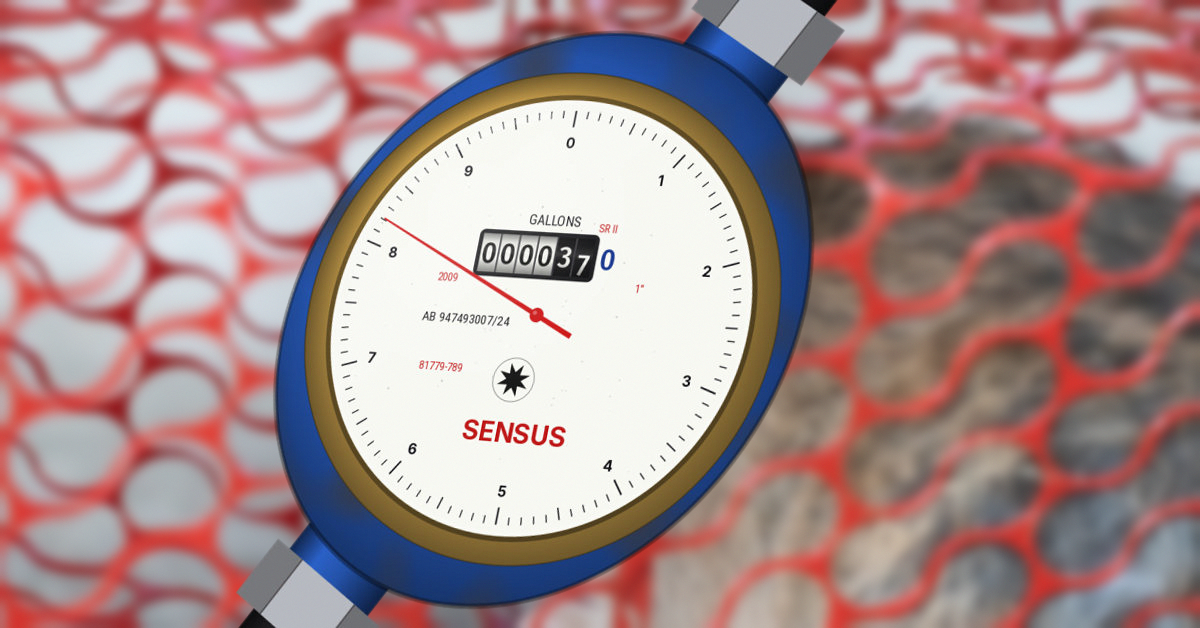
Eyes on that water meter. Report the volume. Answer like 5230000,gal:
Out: 368.2,gal
